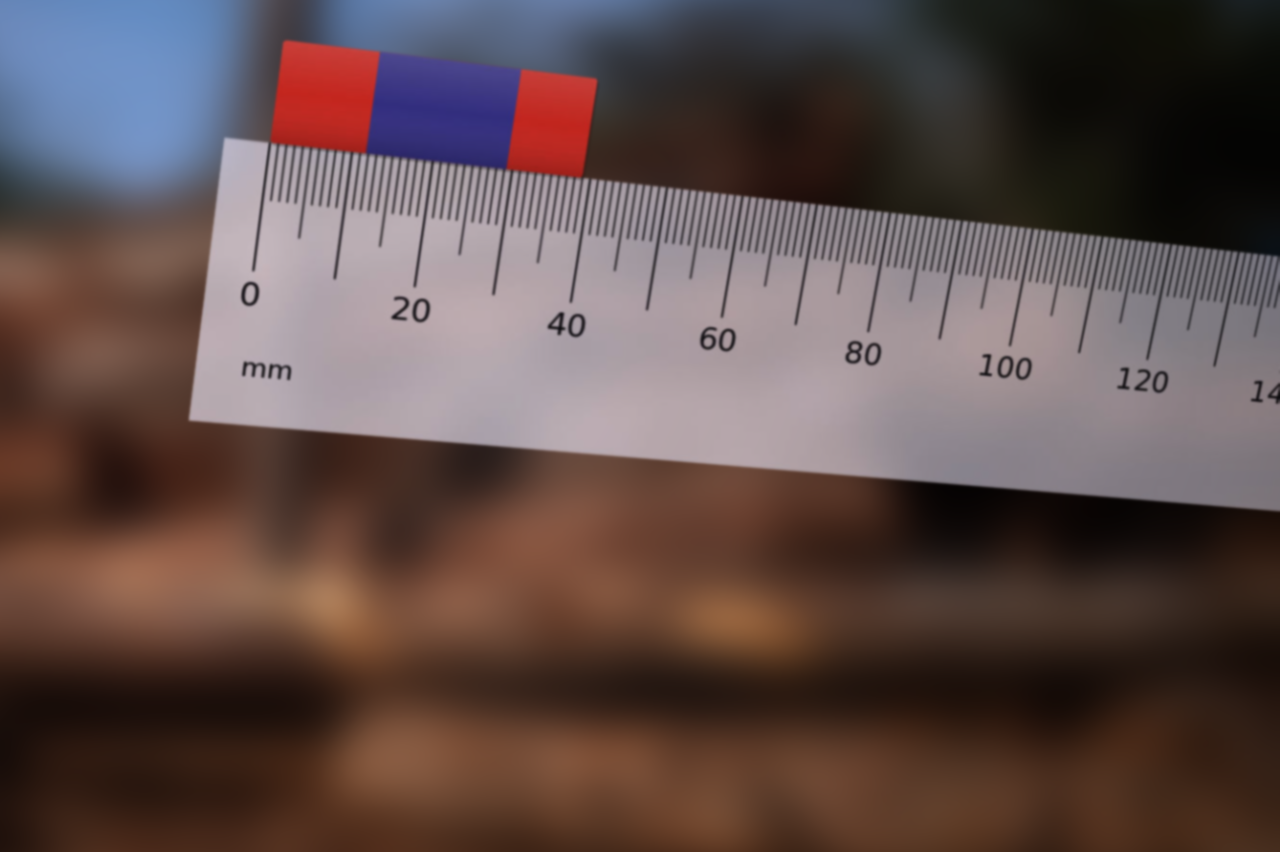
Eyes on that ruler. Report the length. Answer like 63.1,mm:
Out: 39,mm
